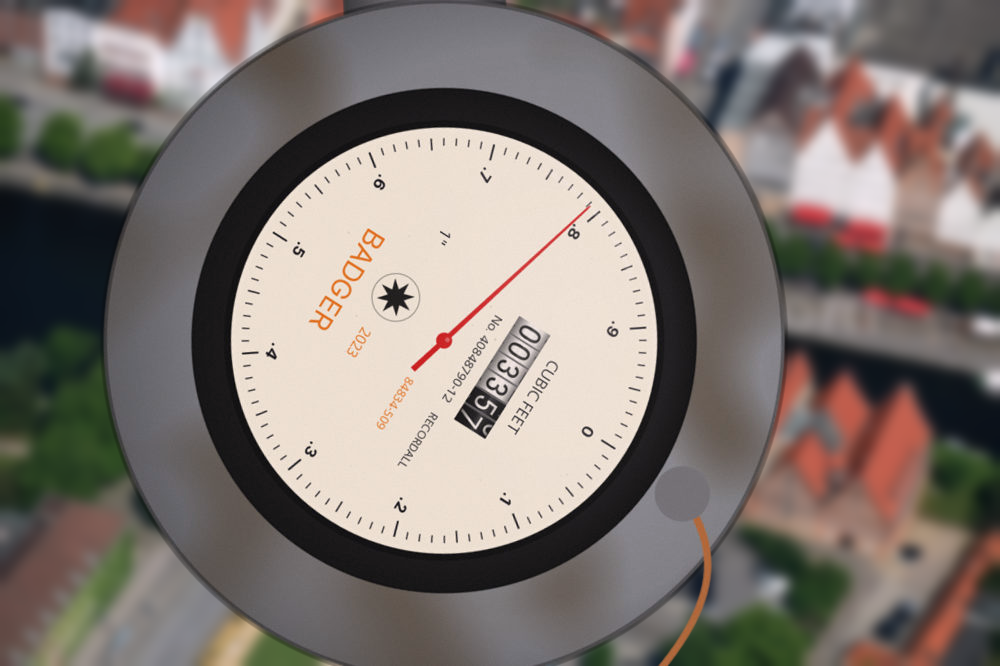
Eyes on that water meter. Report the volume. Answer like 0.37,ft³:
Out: 3356.79,ft³
